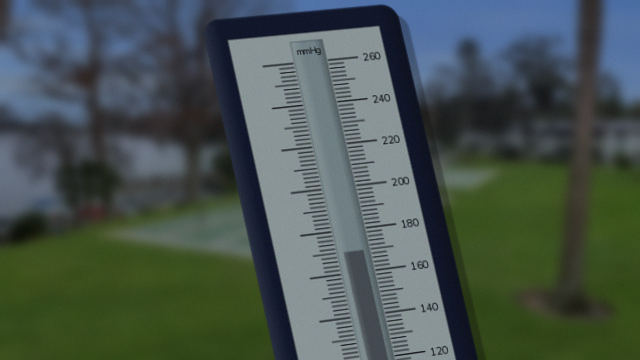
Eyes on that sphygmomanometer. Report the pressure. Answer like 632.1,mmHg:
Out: 170,mmHg
